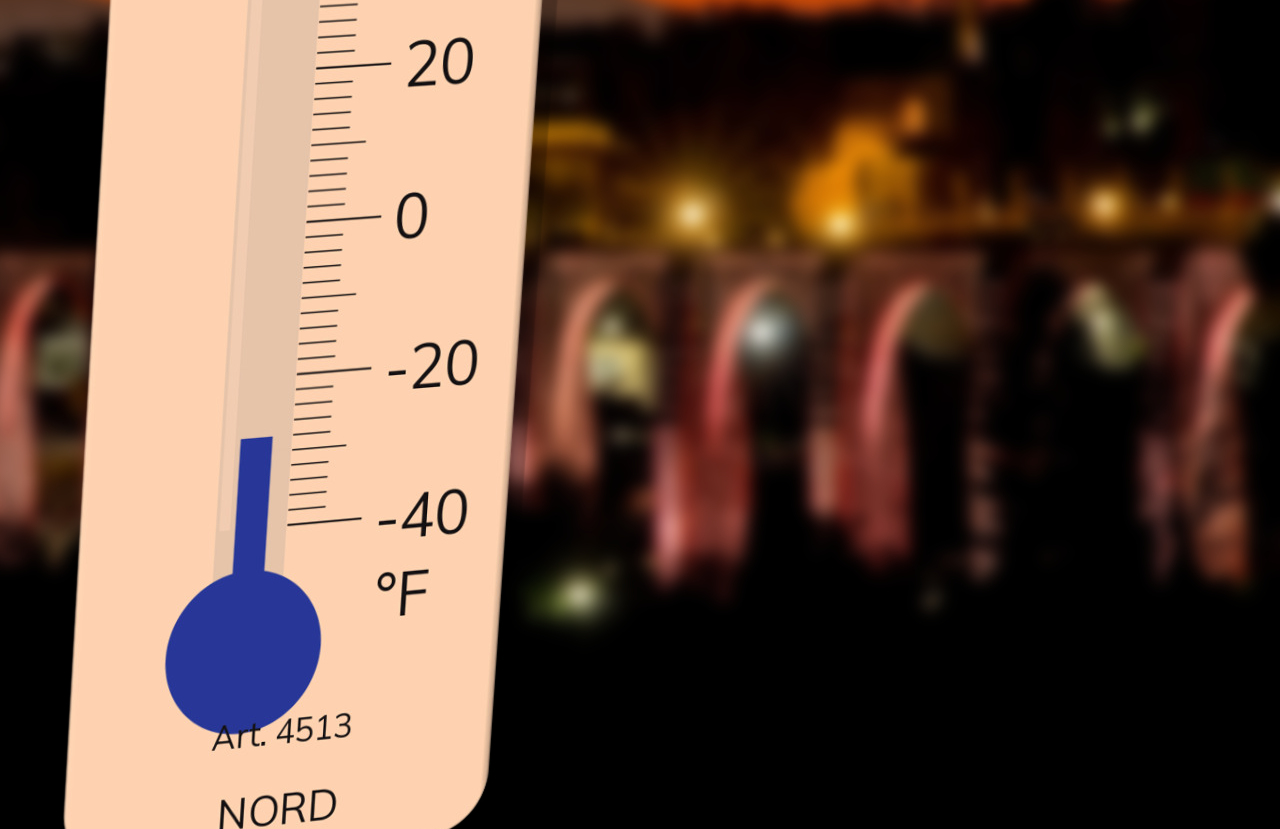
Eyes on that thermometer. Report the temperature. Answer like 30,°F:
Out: -28,°F
